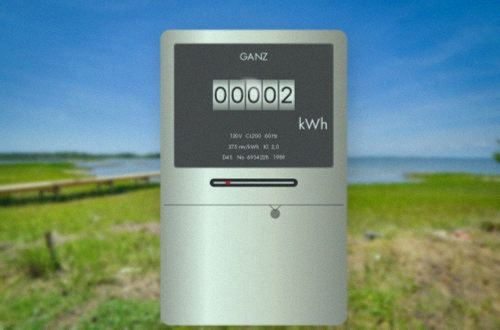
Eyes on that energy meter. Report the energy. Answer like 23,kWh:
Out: 2,kWh
